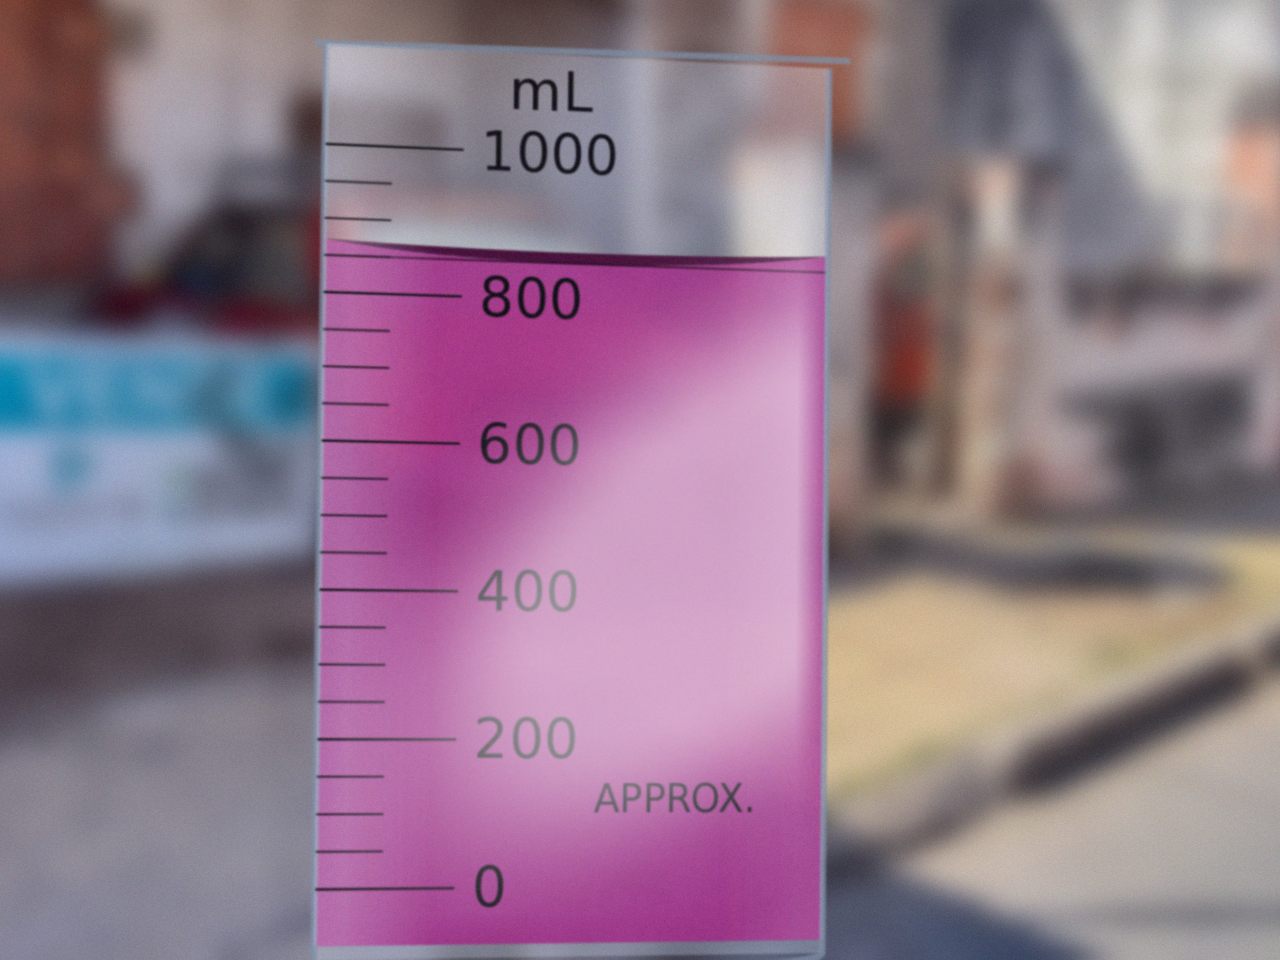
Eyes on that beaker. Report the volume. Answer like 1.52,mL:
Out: 850,mL
